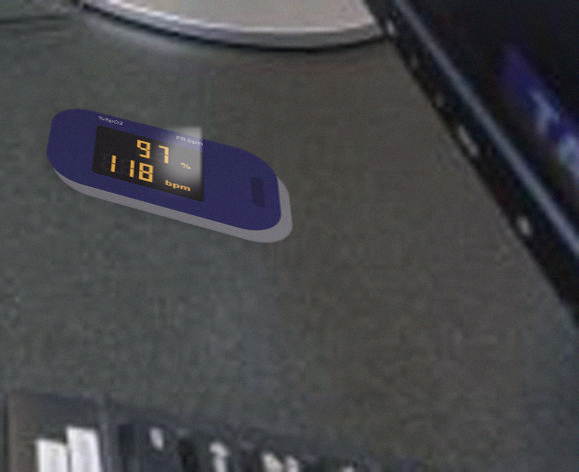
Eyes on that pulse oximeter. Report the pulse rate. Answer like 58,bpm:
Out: 118,bpm
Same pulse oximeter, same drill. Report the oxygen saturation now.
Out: 97,%
